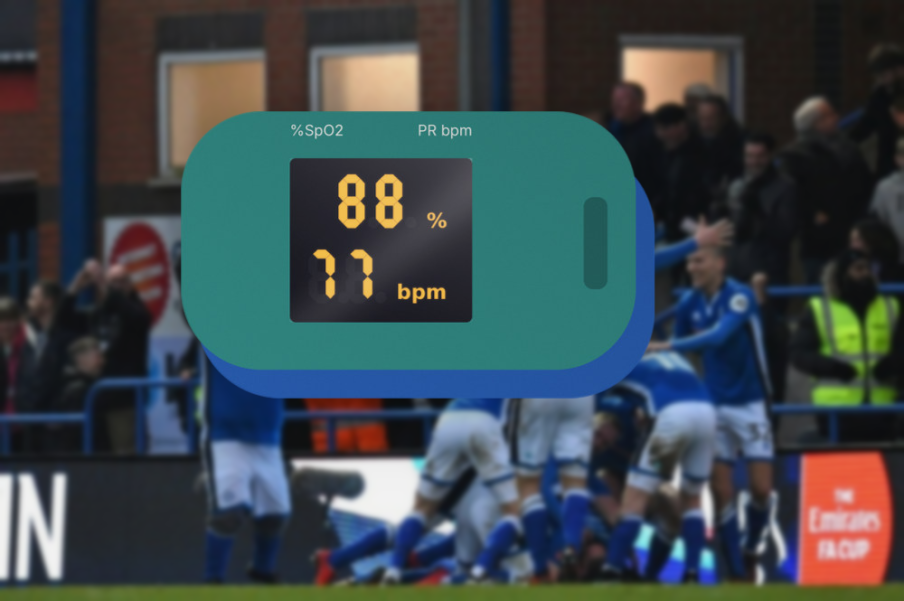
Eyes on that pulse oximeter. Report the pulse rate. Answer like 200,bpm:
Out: 77,bpm
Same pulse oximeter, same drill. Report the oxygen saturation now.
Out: 88,%
